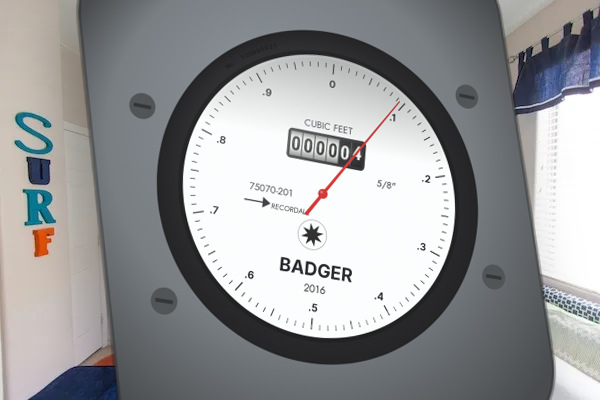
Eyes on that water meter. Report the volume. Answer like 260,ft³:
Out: 4.09,ft³
